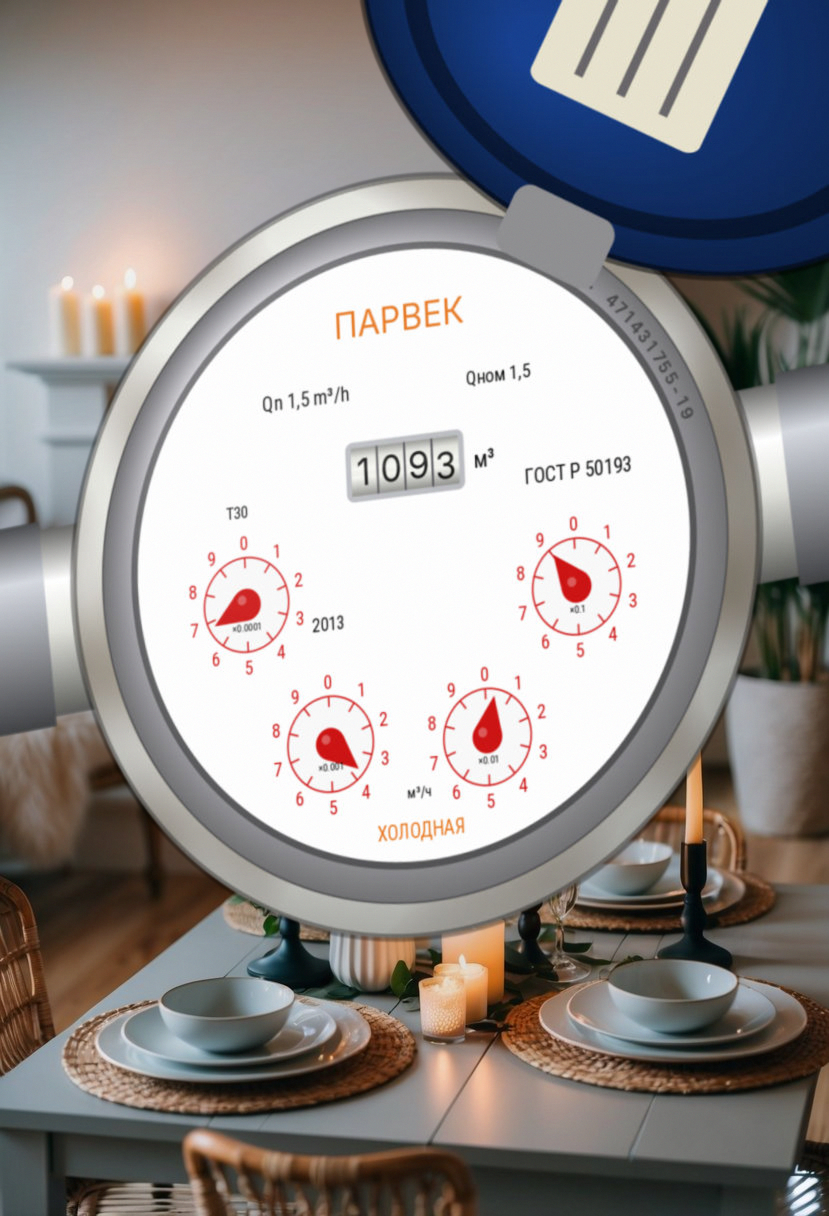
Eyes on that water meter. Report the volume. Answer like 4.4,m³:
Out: 1092.9036,m³
